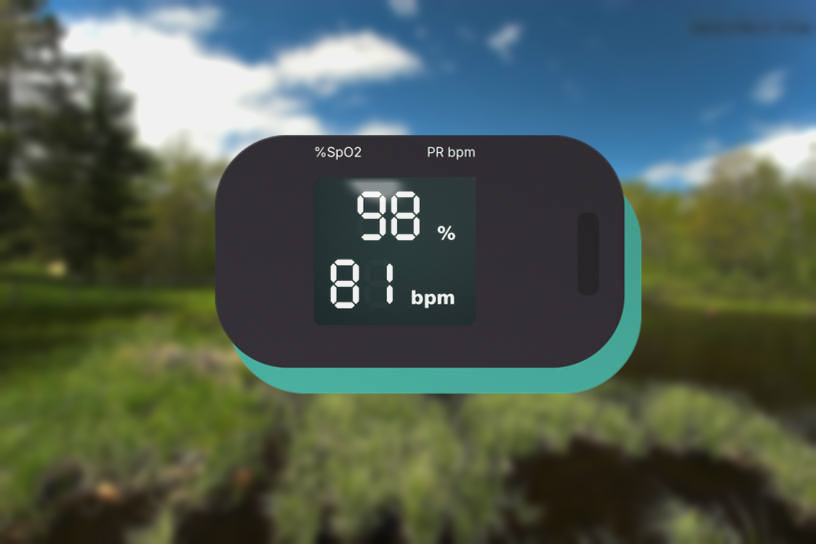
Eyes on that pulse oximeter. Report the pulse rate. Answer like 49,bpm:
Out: 81,bpm
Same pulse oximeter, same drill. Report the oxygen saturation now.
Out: 98,%
